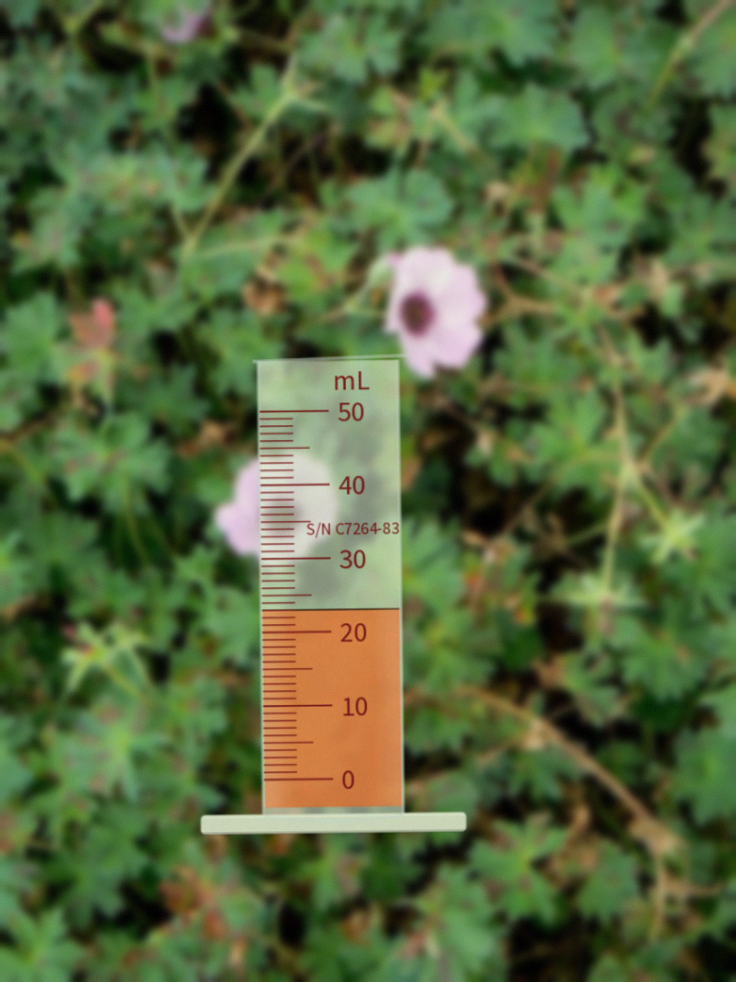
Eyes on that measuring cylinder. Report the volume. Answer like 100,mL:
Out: 23,mL
